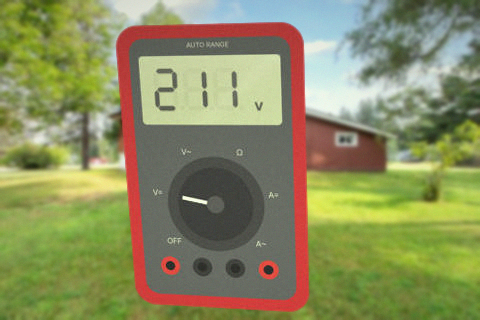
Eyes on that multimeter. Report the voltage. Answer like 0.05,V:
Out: 211,V
